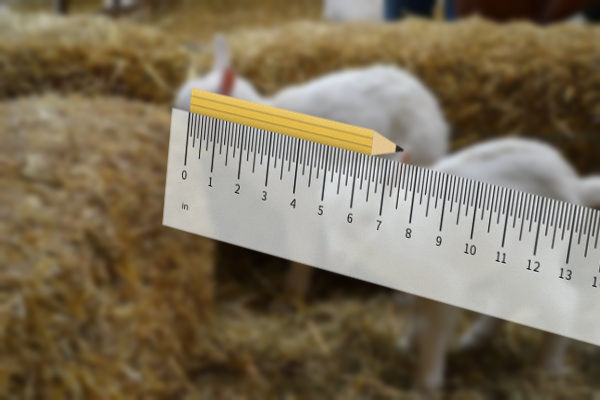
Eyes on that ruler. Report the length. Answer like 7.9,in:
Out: 7.5,in
